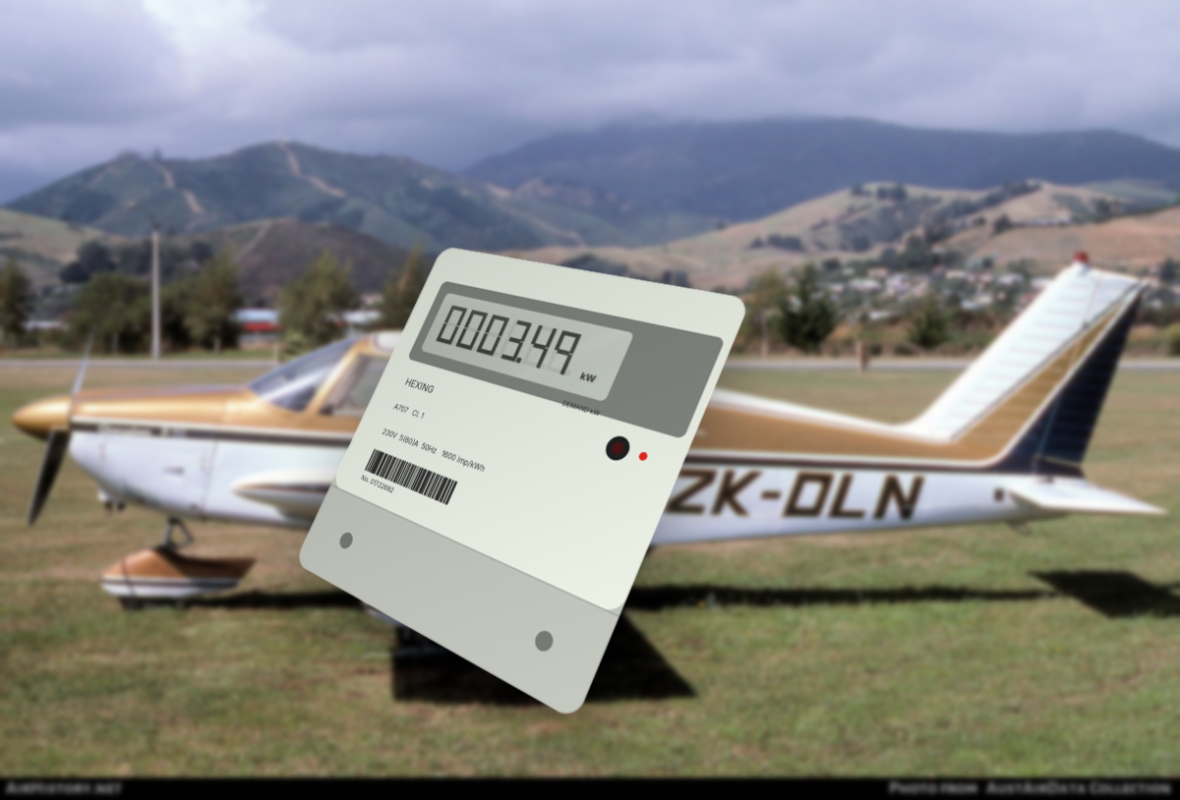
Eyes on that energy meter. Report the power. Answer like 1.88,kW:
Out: 3.49,kW
